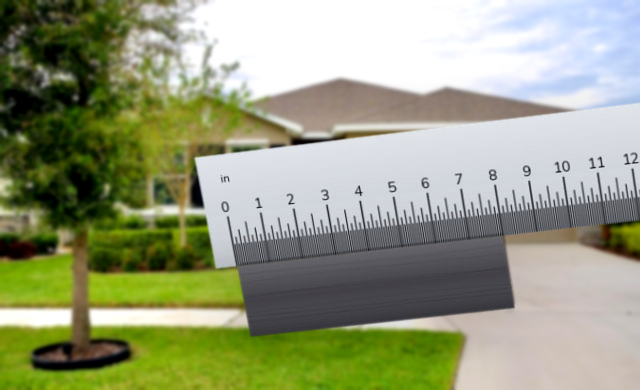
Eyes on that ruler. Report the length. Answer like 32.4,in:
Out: 8,in
